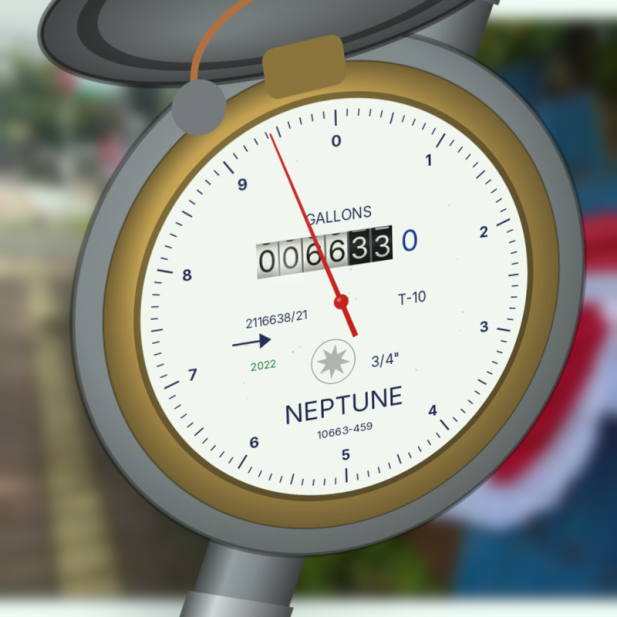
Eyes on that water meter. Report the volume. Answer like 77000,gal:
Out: 66329.4,gal
